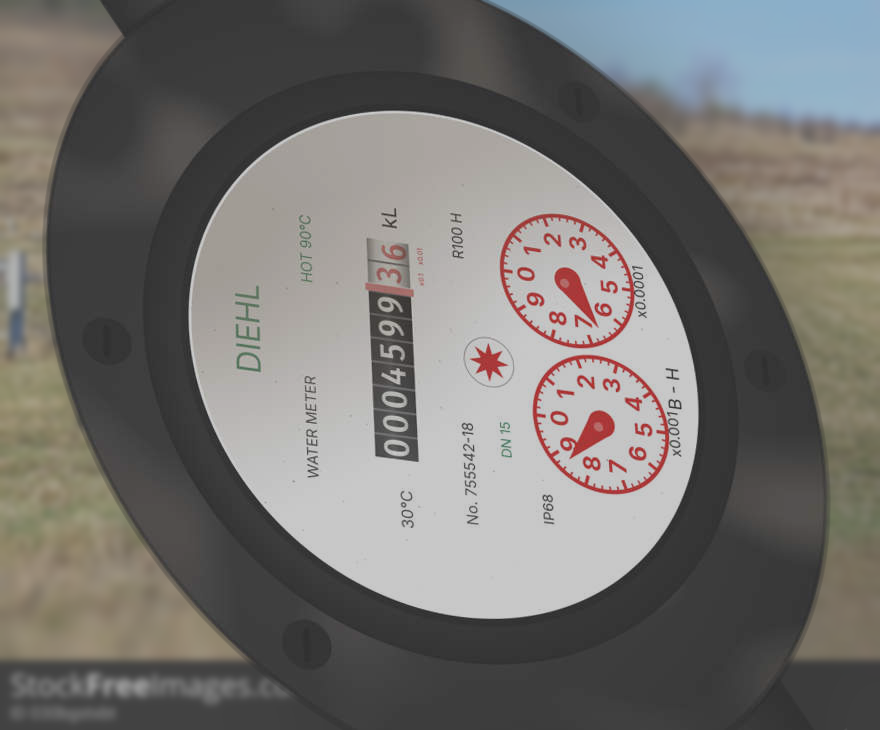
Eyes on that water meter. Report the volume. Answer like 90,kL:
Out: 4599.3586,kL
